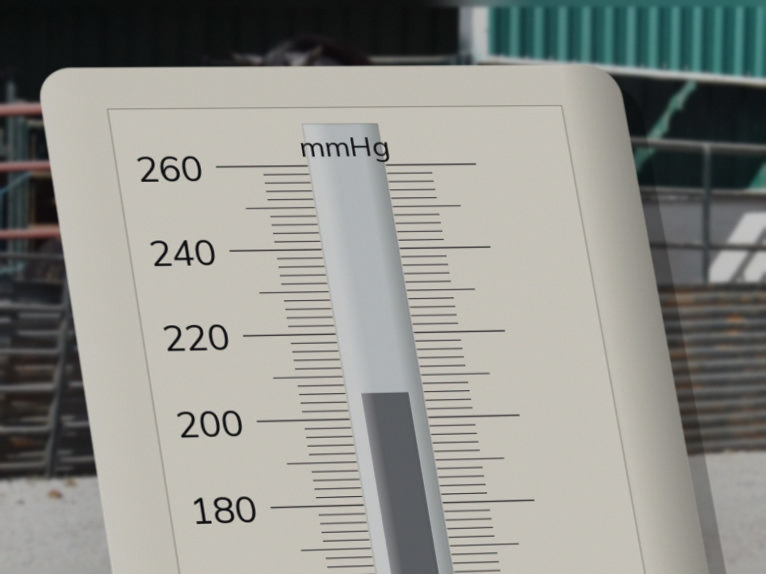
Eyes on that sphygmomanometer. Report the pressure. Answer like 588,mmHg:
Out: 206,mmHg
